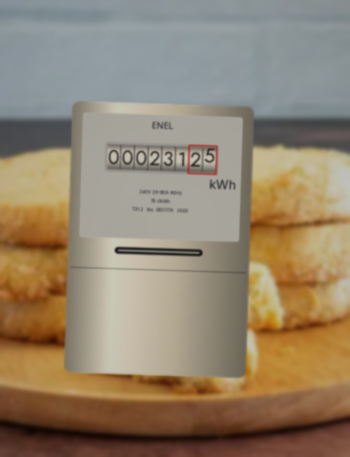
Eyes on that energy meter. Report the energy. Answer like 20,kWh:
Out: 231.25,kWh
